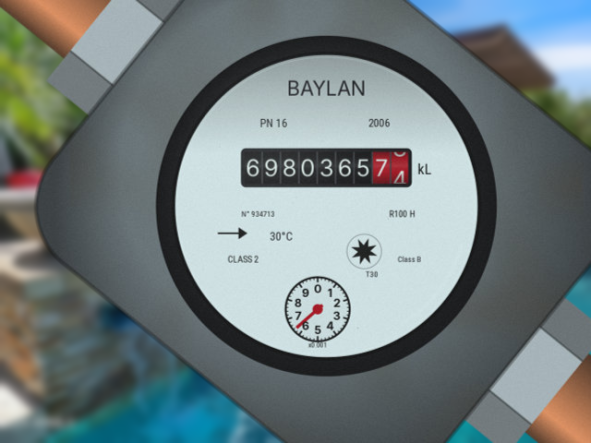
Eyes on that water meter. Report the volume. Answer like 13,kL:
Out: 6980365.736,kL
